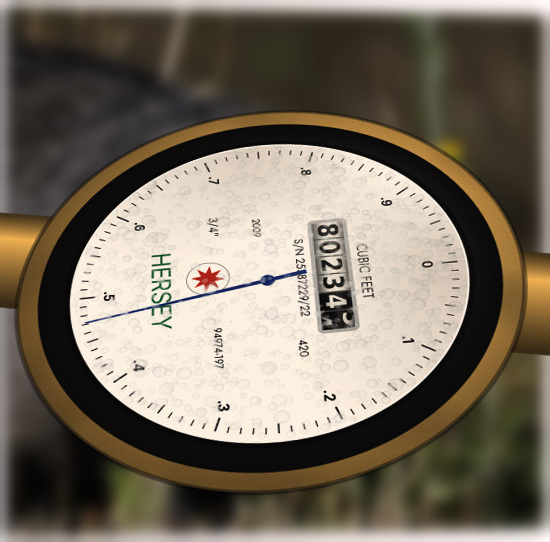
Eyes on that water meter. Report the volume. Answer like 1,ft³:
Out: 802343.47,ft³
